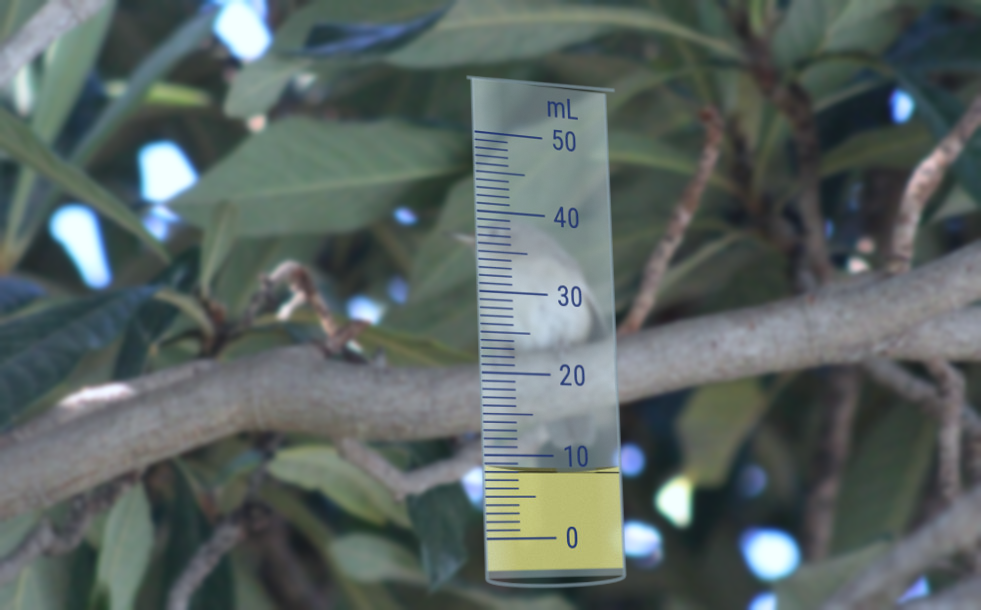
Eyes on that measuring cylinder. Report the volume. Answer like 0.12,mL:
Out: 8,mL
